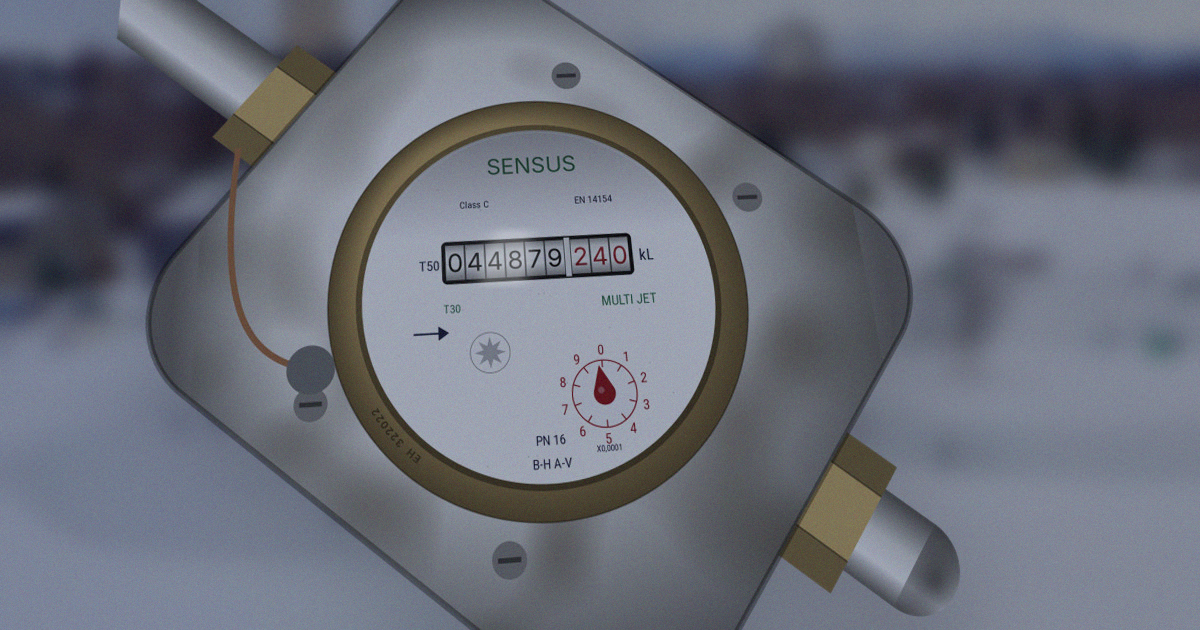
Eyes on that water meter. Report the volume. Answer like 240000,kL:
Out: 44879.2399,kL
